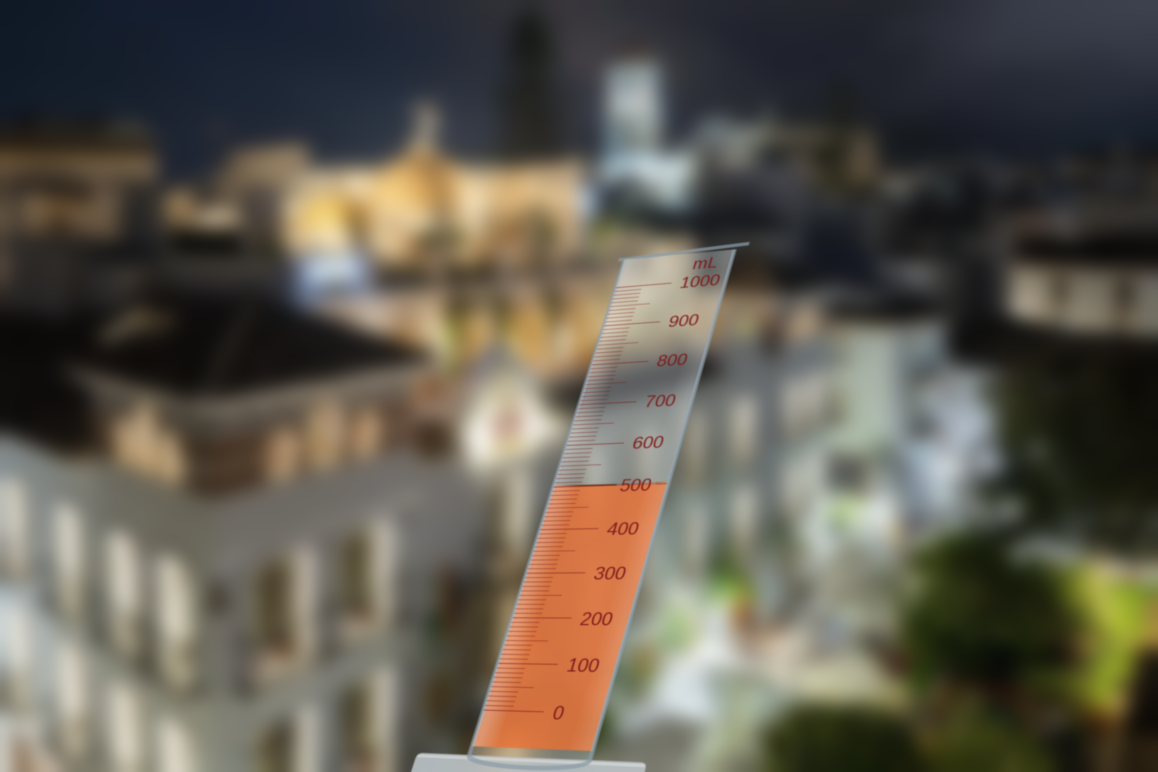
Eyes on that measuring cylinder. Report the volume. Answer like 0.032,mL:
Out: 500,mL
